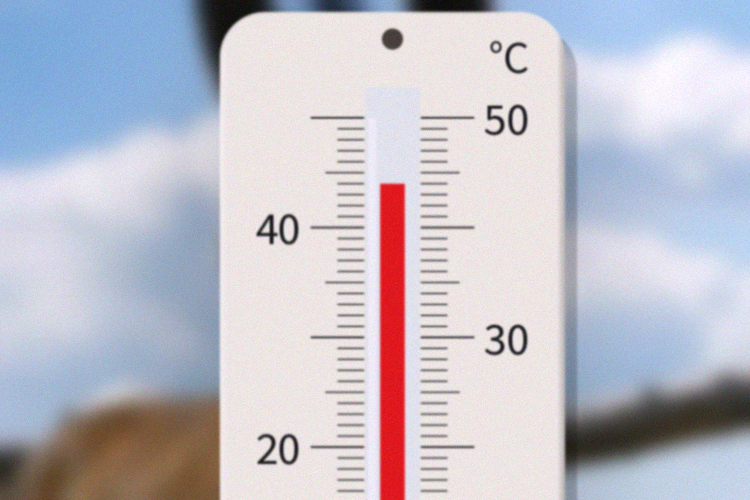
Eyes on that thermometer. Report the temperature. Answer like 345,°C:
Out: 44,°C
